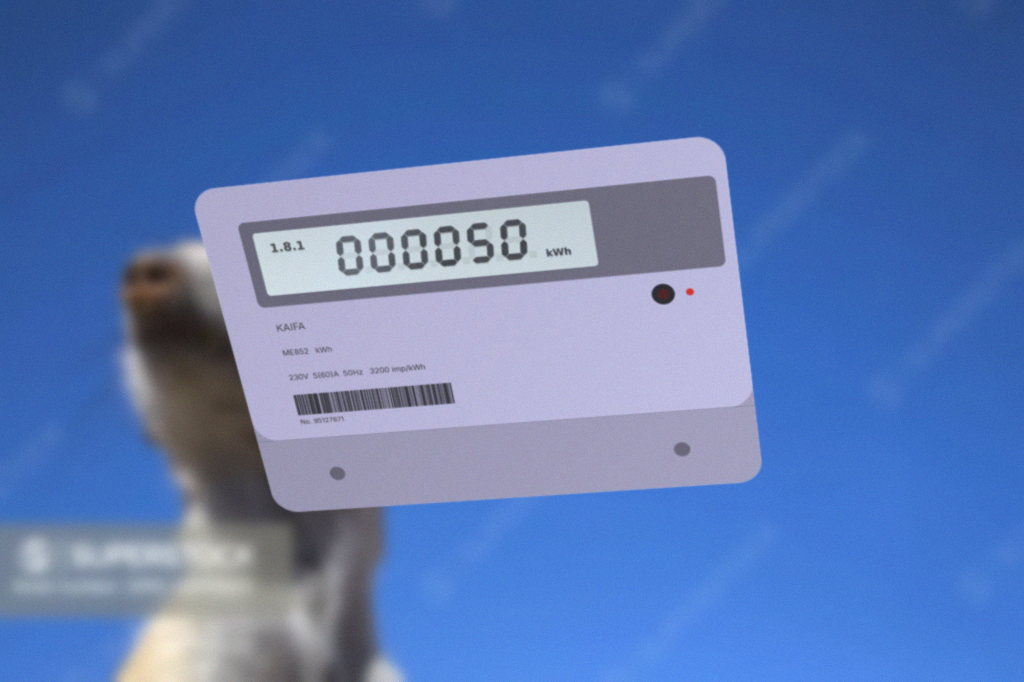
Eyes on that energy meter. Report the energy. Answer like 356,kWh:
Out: 50,kWh
